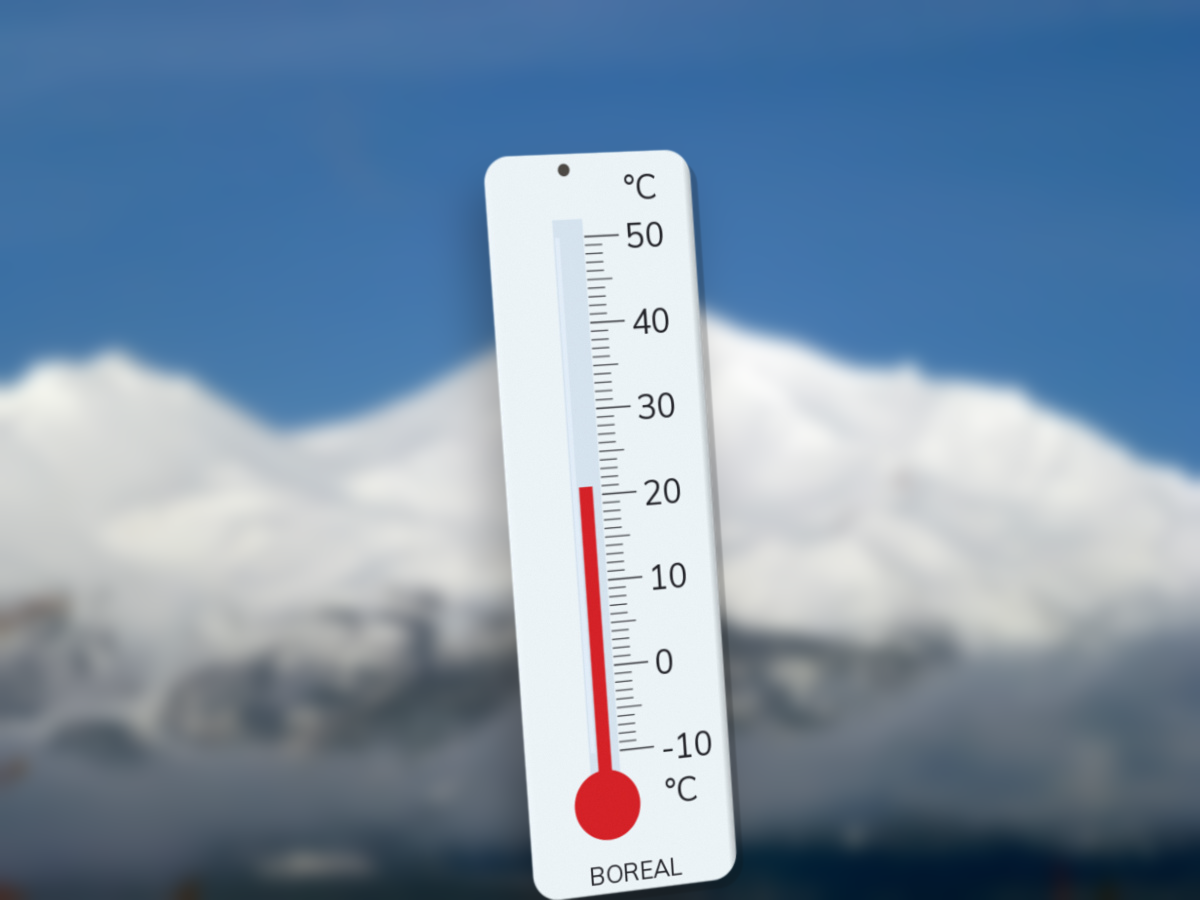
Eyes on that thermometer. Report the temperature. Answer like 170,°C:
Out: 21,°C
